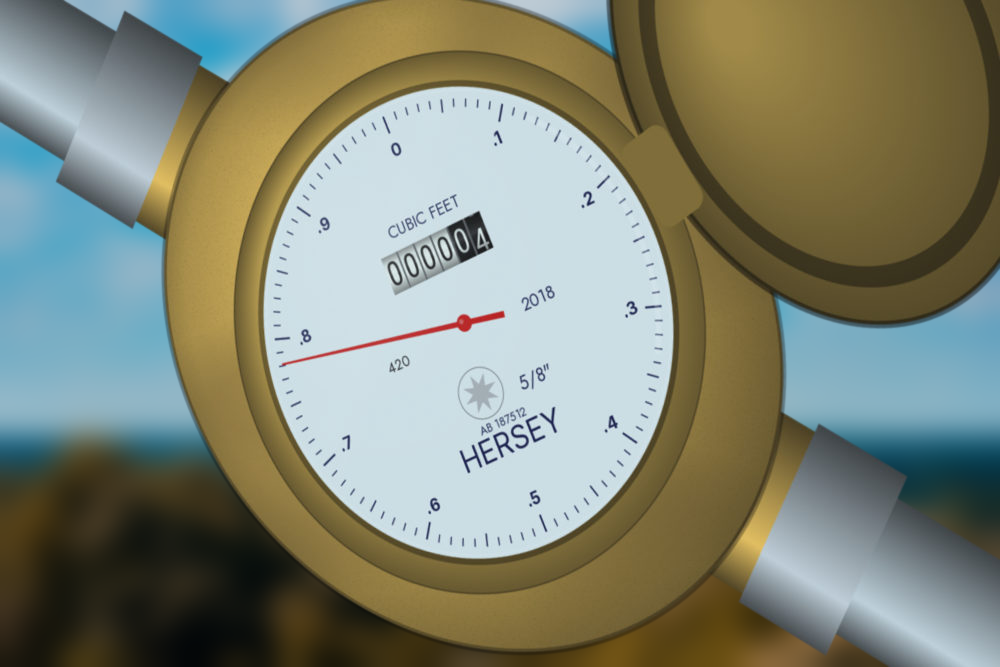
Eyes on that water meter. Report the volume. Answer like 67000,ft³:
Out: 3.78,ft³
